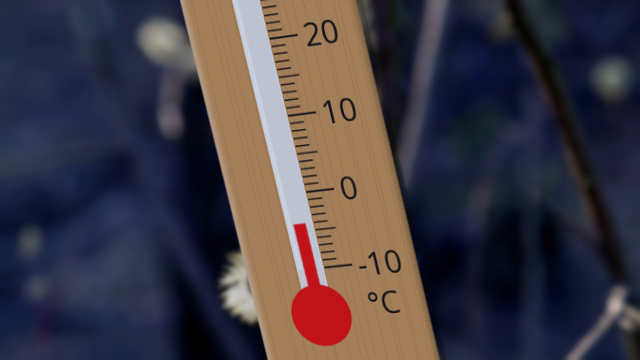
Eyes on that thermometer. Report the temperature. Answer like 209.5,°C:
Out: -4,°C
